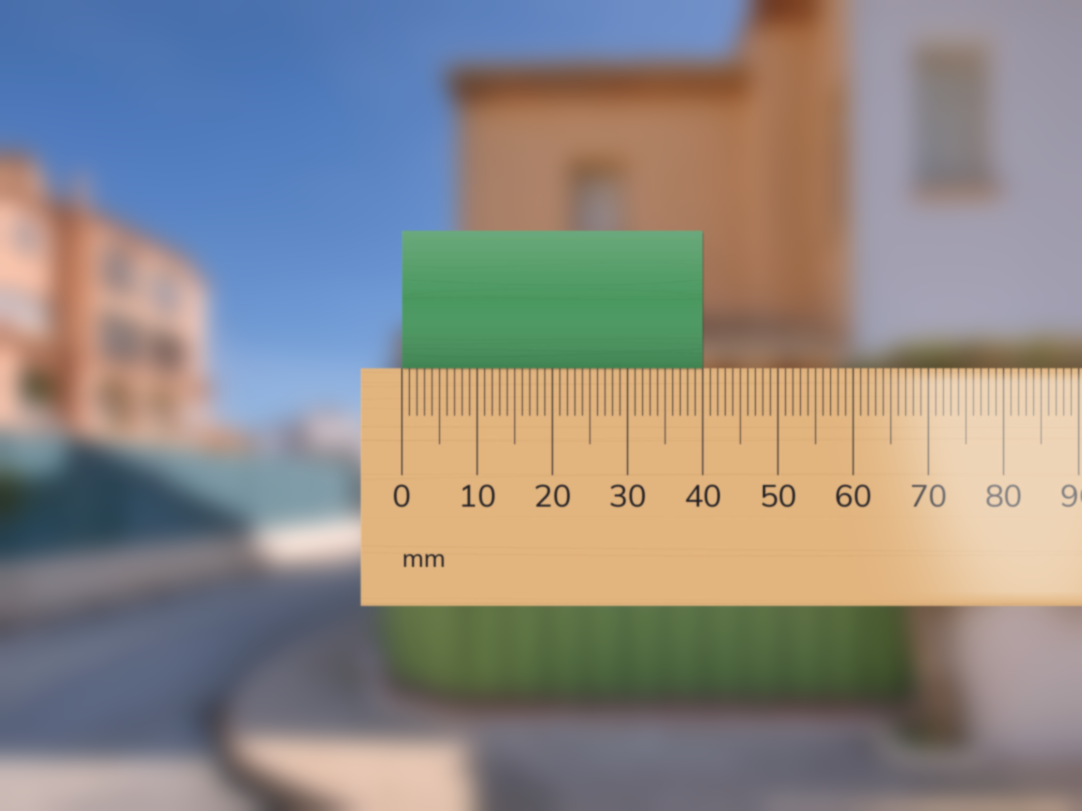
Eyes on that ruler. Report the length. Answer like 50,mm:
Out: 40,mm
